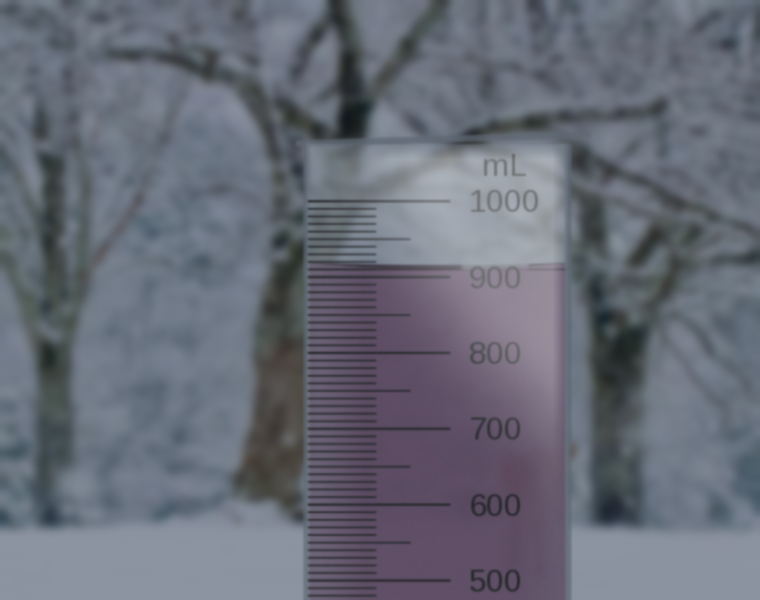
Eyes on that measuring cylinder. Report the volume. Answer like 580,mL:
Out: 910,mL
